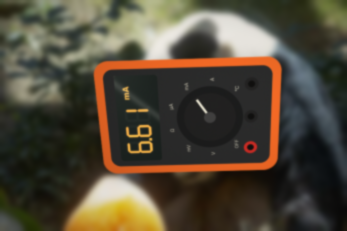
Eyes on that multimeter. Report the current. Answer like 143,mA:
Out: 6.61,mA
